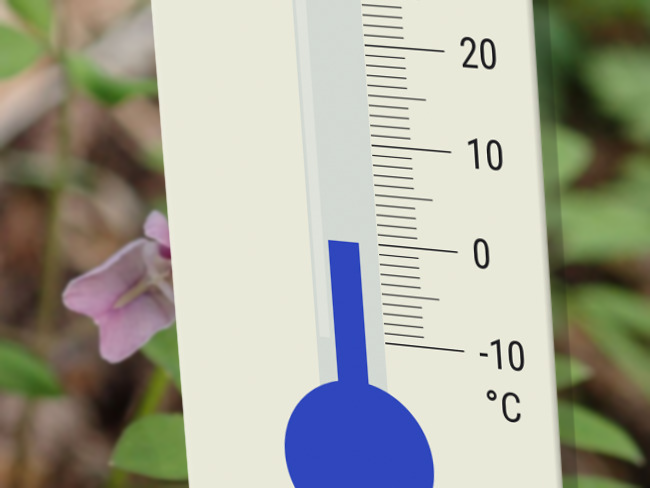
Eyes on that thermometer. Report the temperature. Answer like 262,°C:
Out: 0,°C
